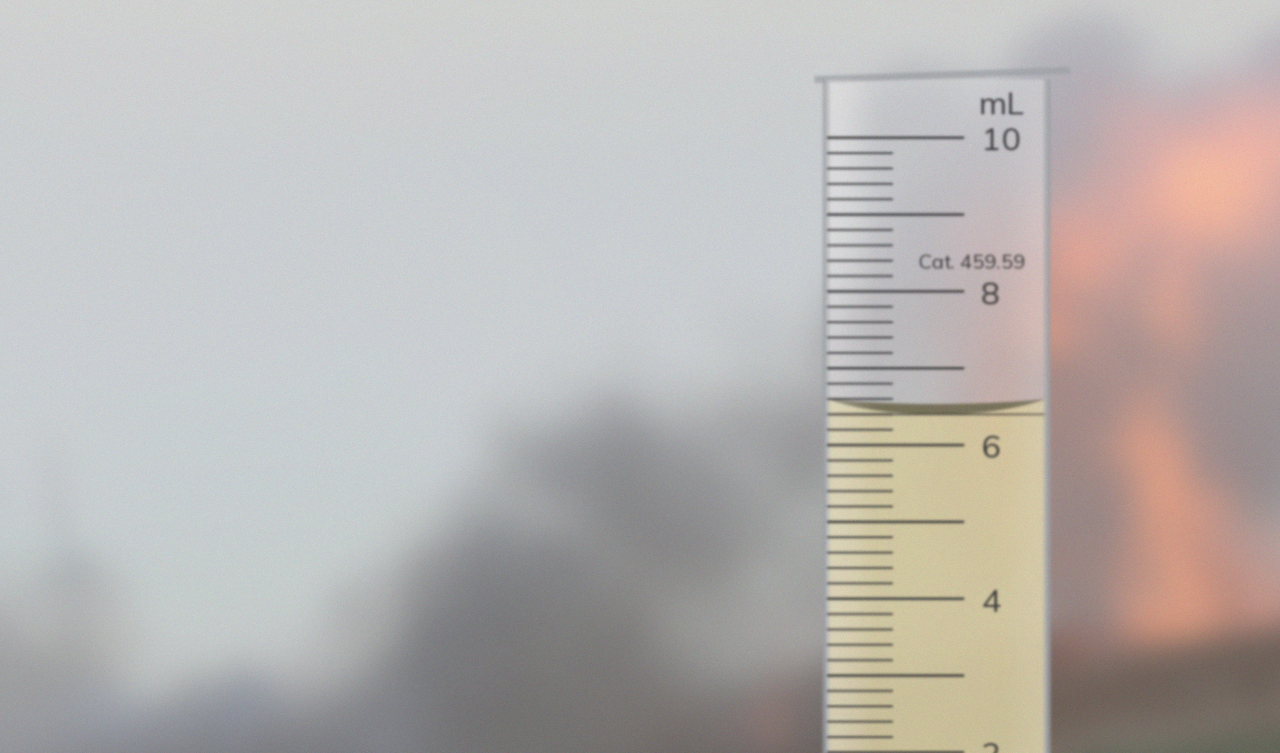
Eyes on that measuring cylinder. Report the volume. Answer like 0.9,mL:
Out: 6.4,mL
